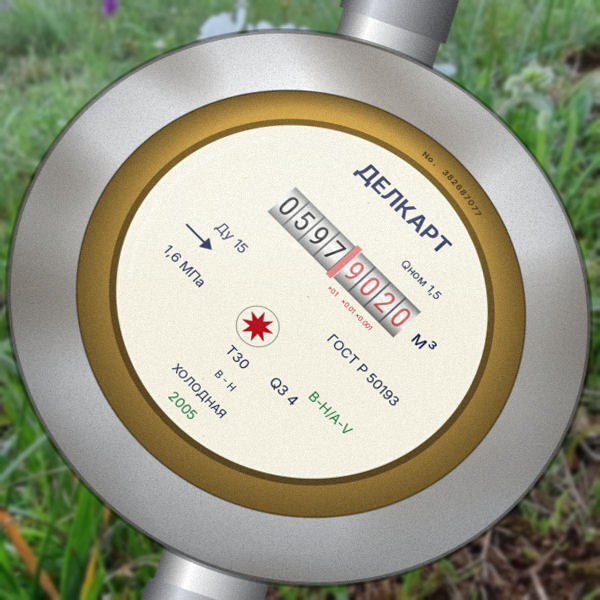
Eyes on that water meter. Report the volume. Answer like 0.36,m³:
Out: 597.9020,m³
